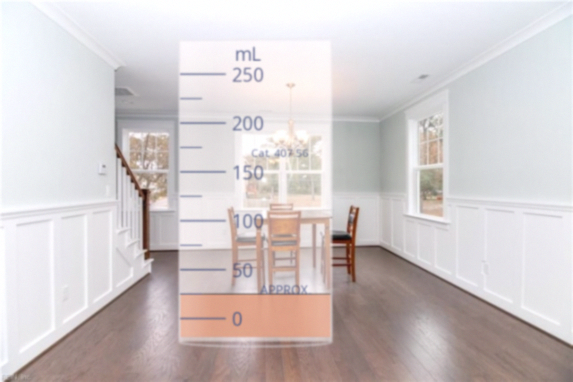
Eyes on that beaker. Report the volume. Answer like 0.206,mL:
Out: 25,mL
